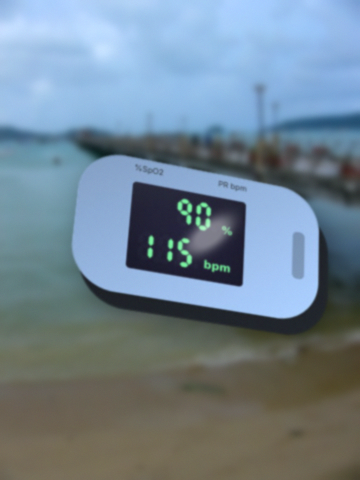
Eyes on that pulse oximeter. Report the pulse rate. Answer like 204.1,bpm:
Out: 115,bpm
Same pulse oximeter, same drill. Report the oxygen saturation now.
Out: 90,%
